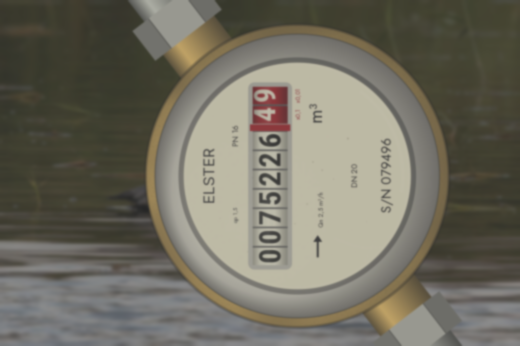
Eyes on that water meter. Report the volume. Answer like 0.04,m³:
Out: 75226.49,m³
